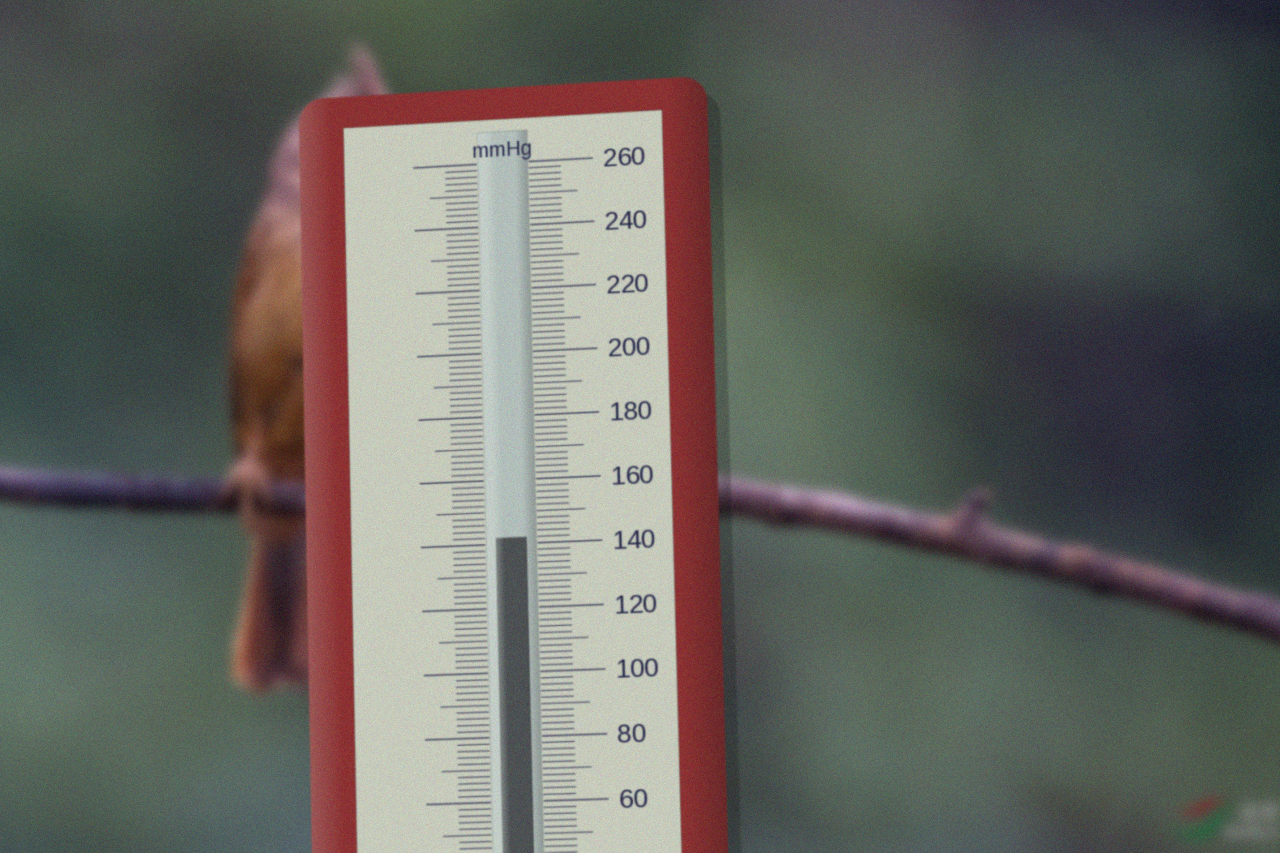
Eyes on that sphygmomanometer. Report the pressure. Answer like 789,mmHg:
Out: 142,mmHg
